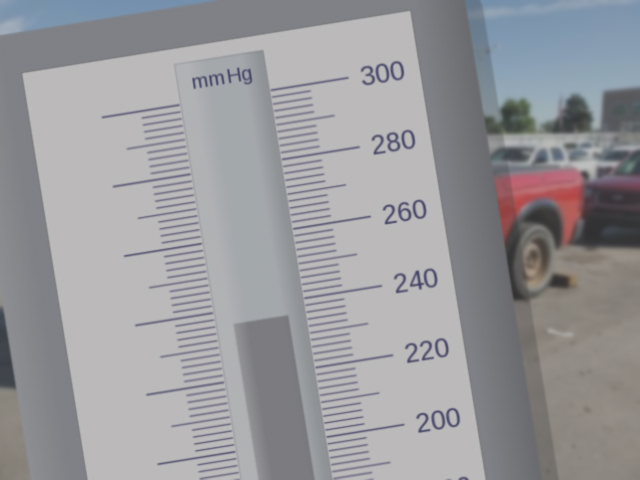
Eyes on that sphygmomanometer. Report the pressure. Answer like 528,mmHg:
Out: 236,mmHg
